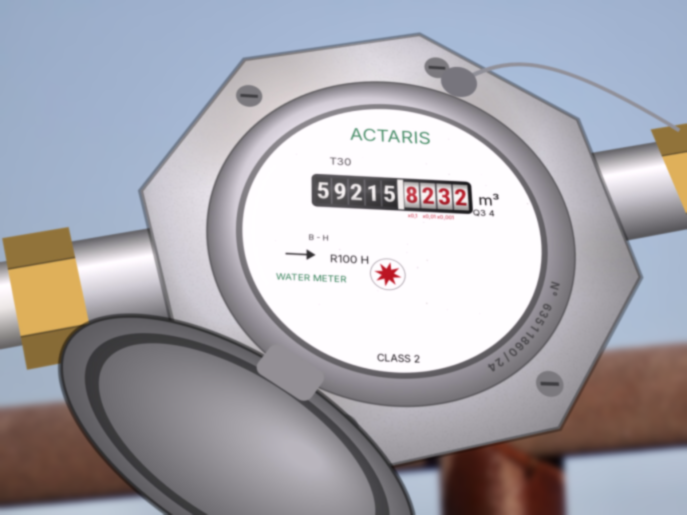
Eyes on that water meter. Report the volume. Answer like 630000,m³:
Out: 59215.8232,m³
